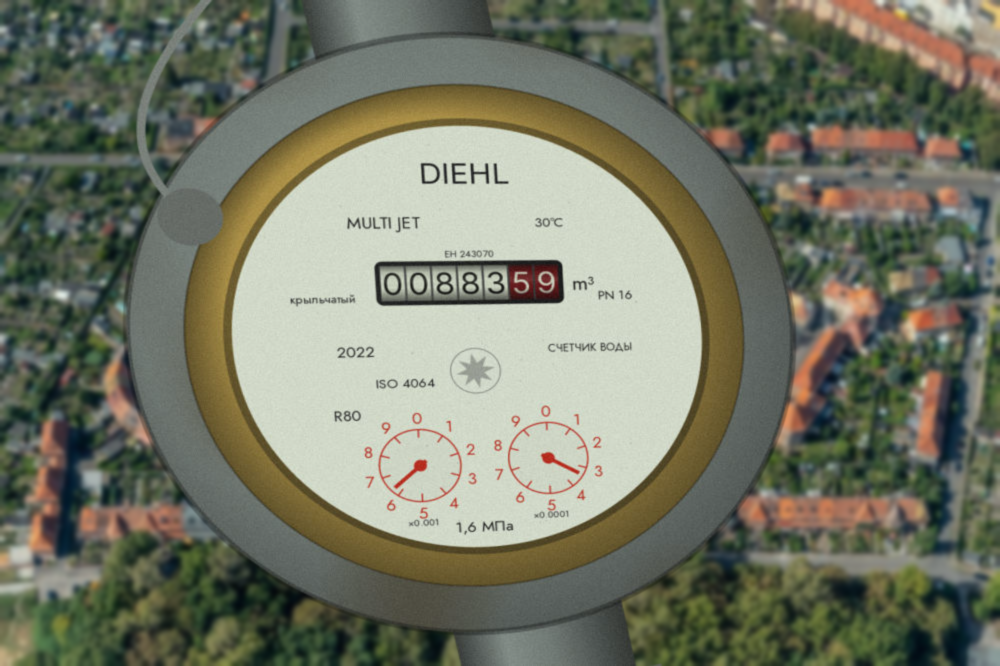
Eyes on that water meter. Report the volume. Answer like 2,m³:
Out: 883.5963,m³
